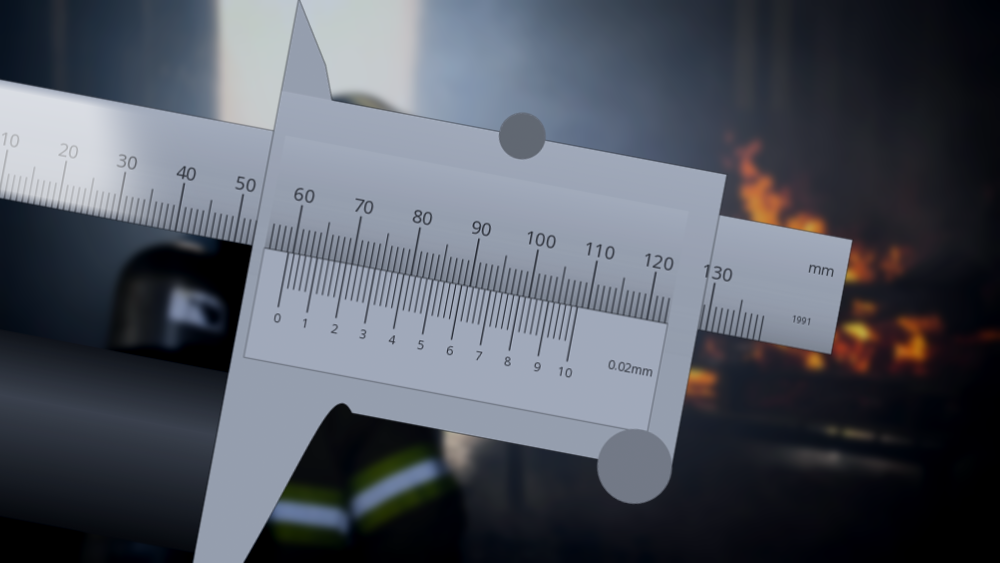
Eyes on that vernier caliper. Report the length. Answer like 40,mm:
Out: 59.2,mm
